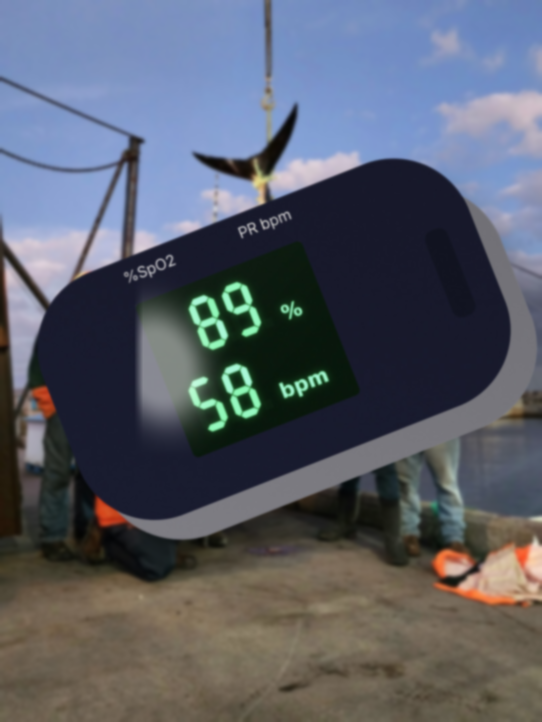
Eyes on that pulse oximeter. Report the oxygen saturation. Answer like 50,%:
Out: 89,%
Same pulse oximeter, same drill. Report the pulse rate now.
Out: 58,bpm
